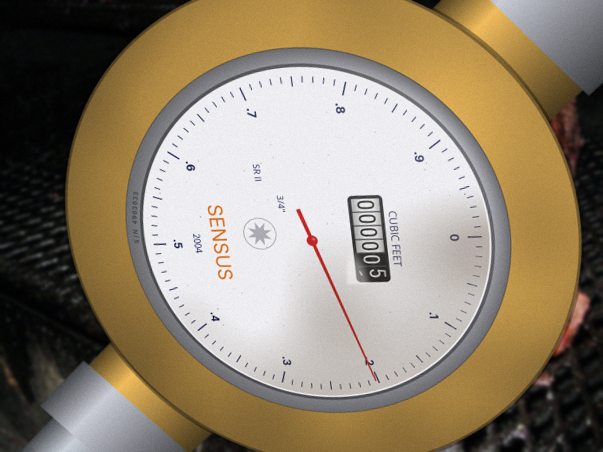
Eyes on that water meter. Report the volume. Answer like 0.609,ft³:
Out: 5.20,ft³
